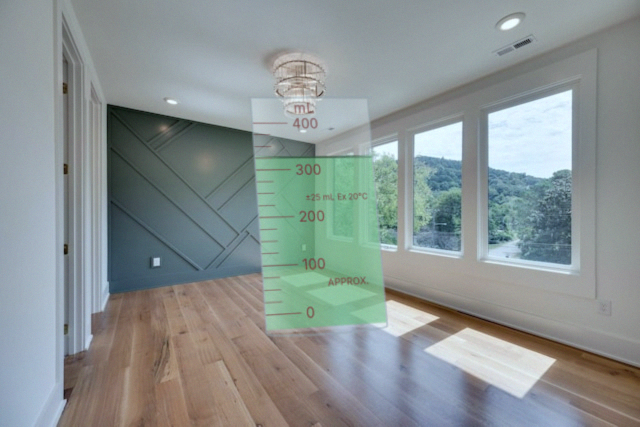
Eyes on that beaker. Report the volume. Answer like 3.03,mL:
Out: 325,mL
